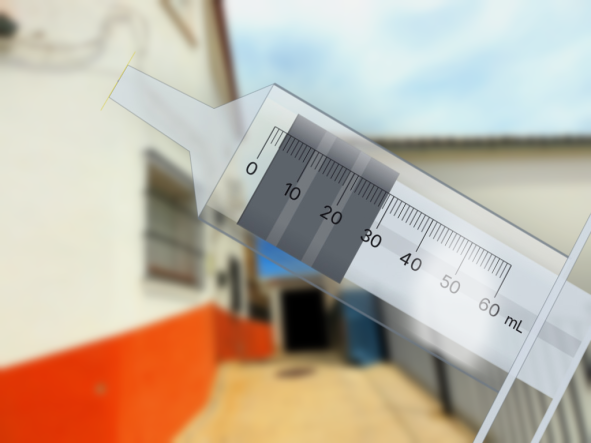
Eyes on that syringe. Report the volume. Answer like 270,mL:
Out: 3,mL
